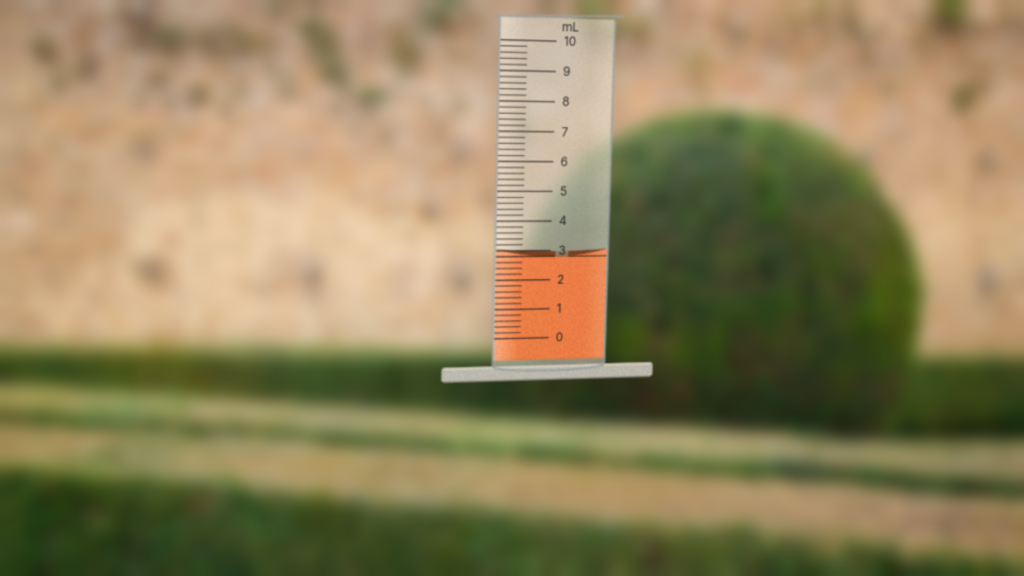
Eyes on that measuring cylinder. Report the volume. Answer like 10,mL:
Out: 2.8,mL
